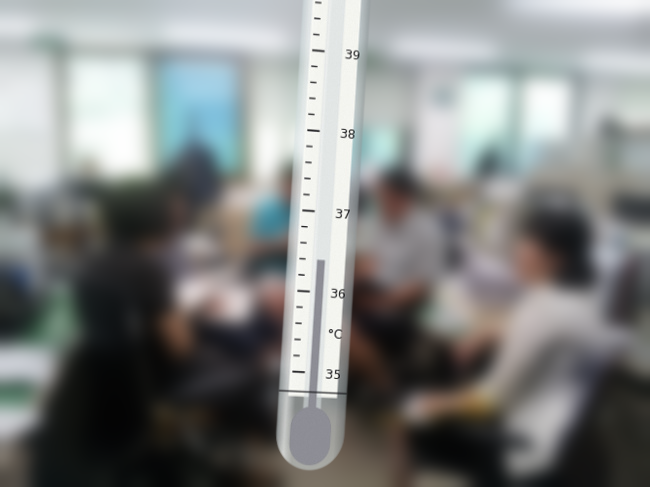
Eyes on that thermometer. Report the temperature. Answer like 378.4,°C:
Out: 36.4,°C
